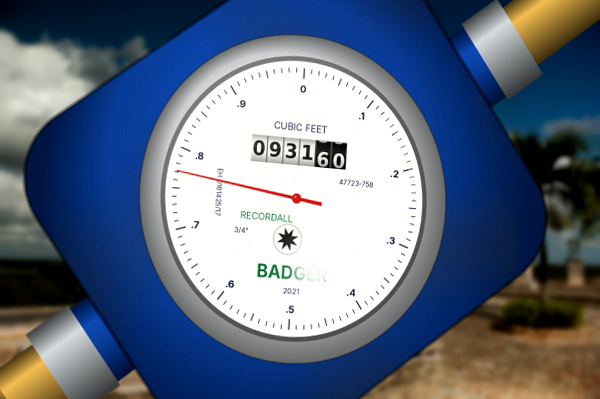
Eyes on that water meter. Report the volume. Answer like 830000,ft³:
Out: 93159.77,ft³
